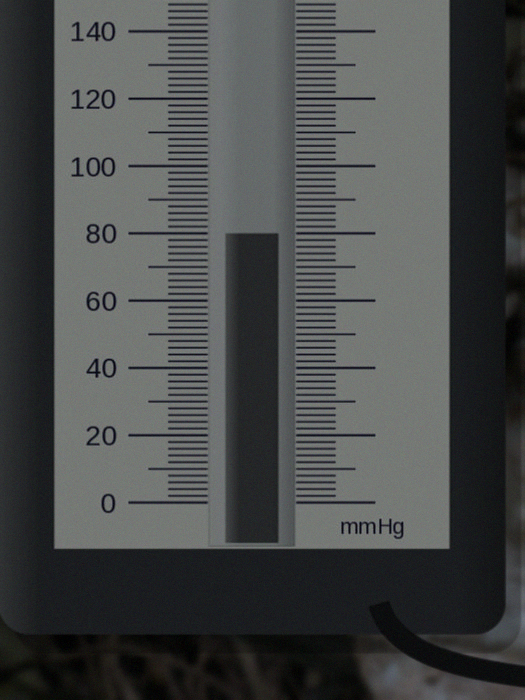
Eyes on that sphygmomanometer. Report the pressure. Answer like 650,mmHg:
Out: 80,mmHg
